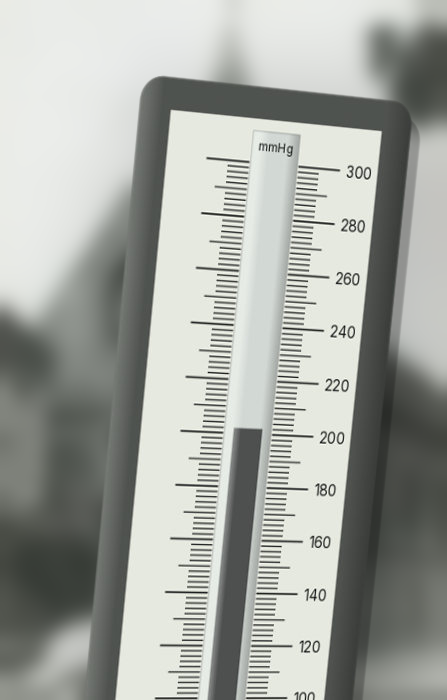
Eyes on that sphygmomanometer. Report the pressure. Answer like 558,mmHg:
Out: 202,mmHg
